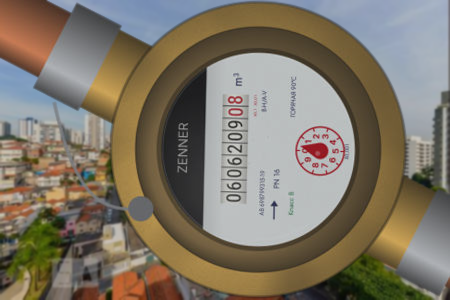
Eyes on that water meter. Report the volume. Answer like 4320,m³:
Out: 606209.080,m³
